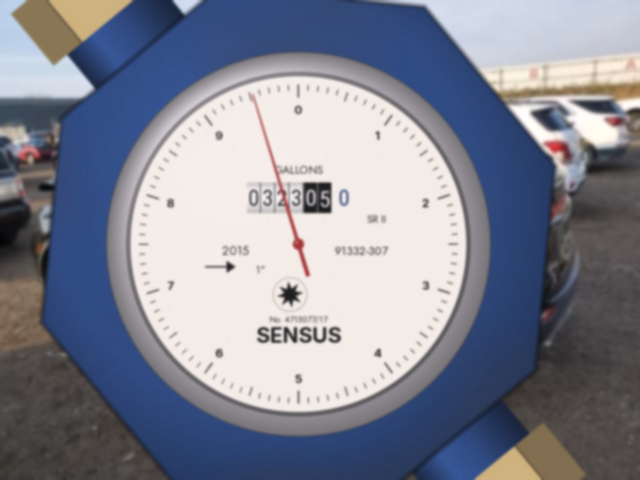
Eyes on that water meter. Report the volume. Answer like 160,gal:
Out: 323049.5,gal
